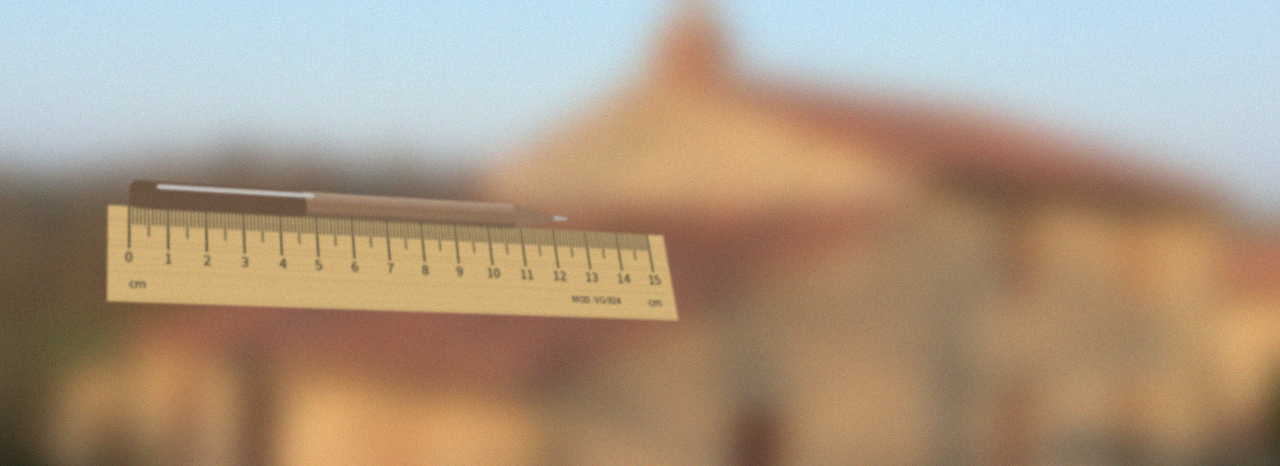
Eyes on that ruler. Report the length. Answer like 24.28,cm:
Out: 12.5,cm
